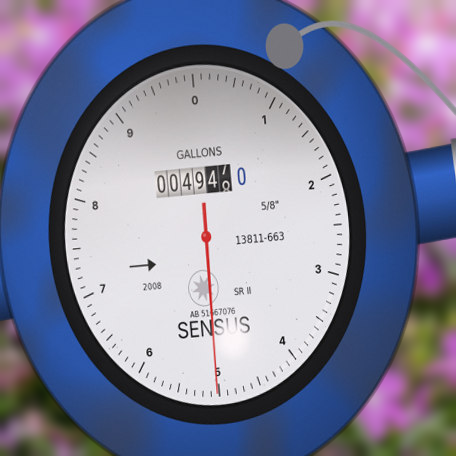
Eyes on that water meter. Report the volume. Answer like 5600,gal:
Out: 49475.0,gal
